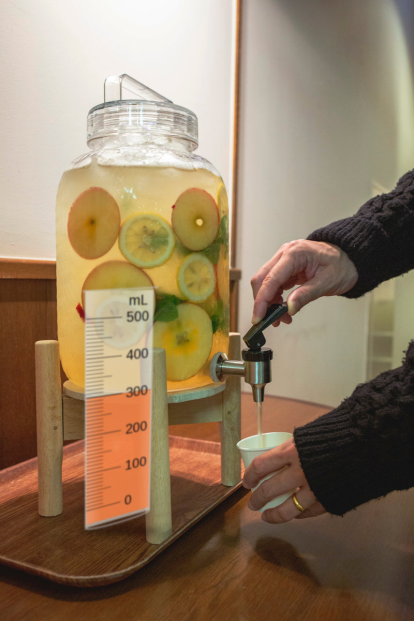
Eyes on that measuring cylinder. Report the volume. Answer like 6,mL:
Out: 300,mL
